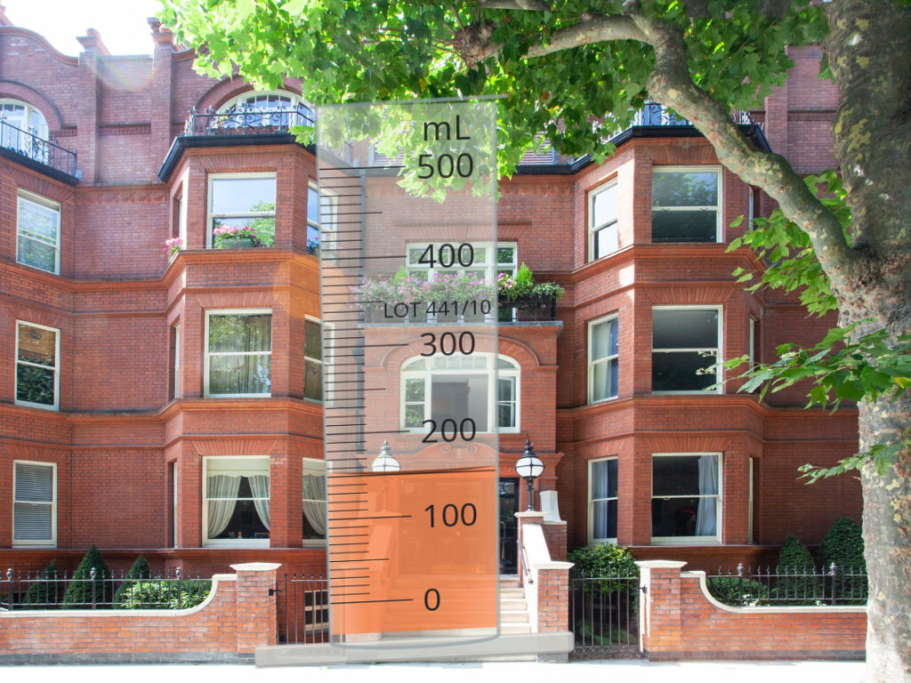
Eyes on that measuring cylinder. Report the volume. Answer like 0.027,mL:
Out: 150,mL
